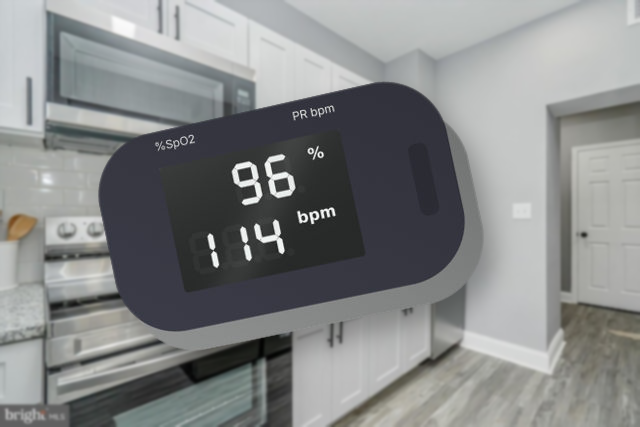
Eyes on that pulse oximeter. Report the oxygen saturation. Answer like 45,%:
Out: 96,%
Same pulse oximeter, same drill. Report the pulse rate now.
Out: 114,bpm
